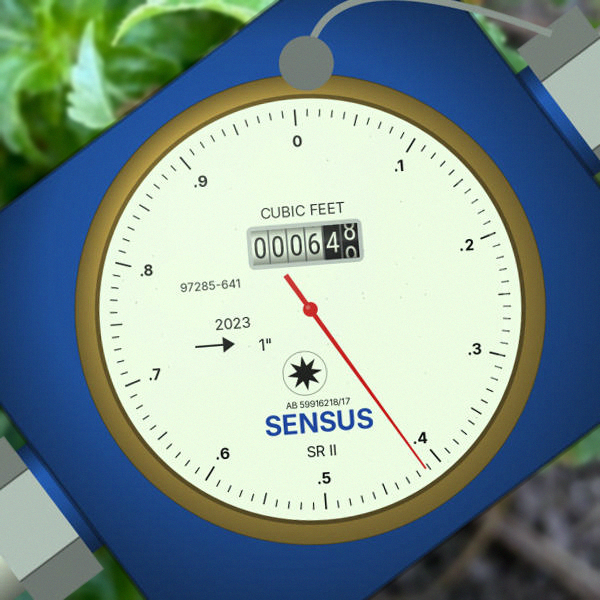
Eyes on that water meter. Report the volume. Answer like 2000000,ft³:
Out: 648.41,ft³
